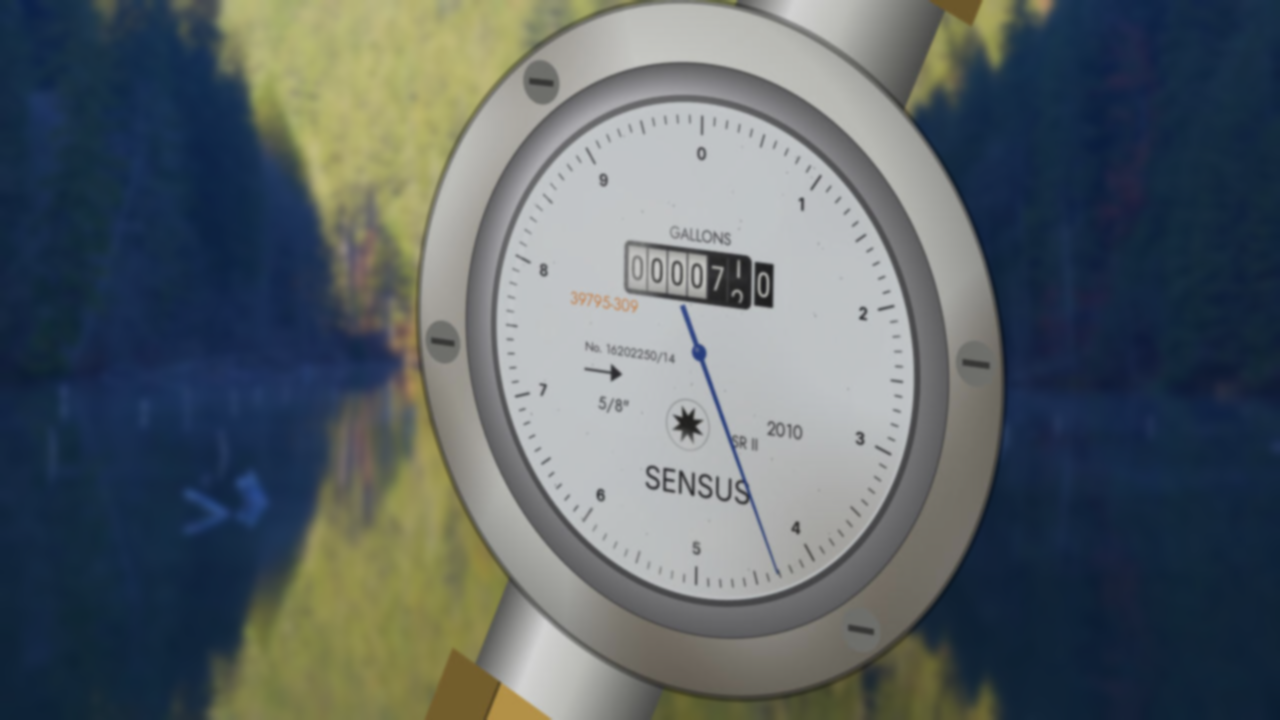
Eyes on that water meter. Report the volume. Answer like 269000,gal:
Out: 714.3,gal
